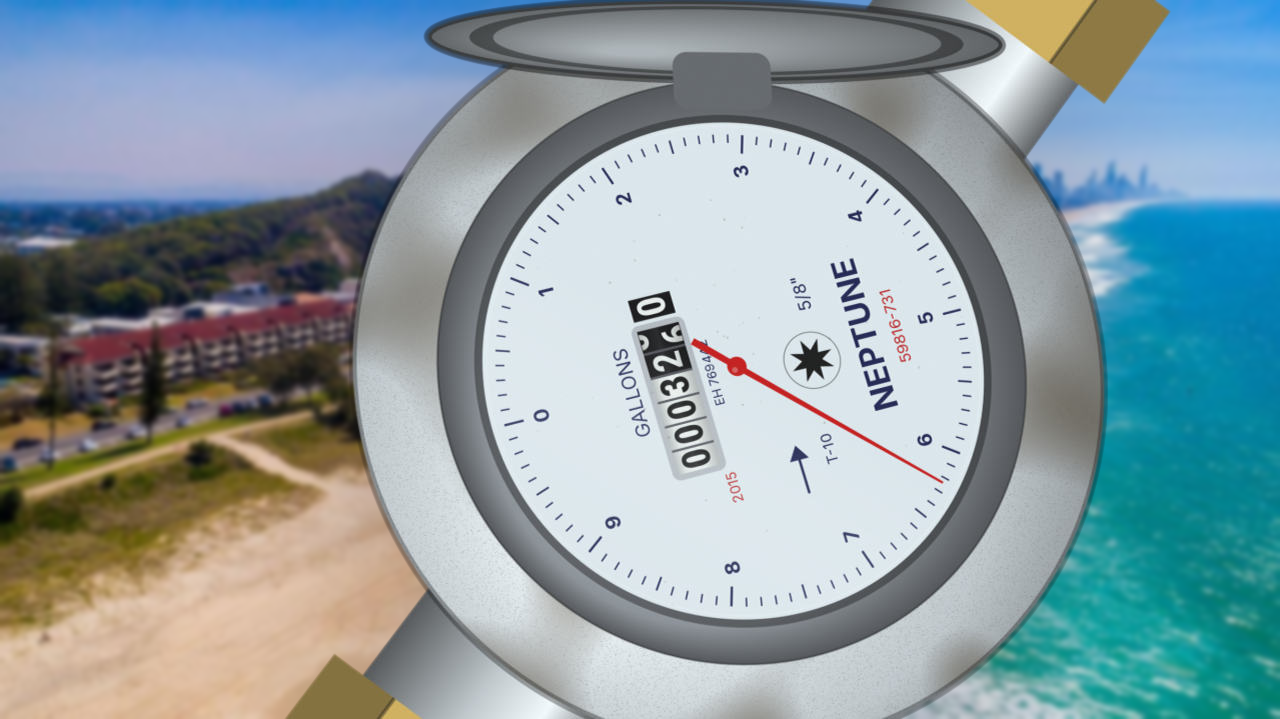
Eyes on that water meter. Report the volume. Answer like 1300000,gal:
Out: 3256.2,gal
